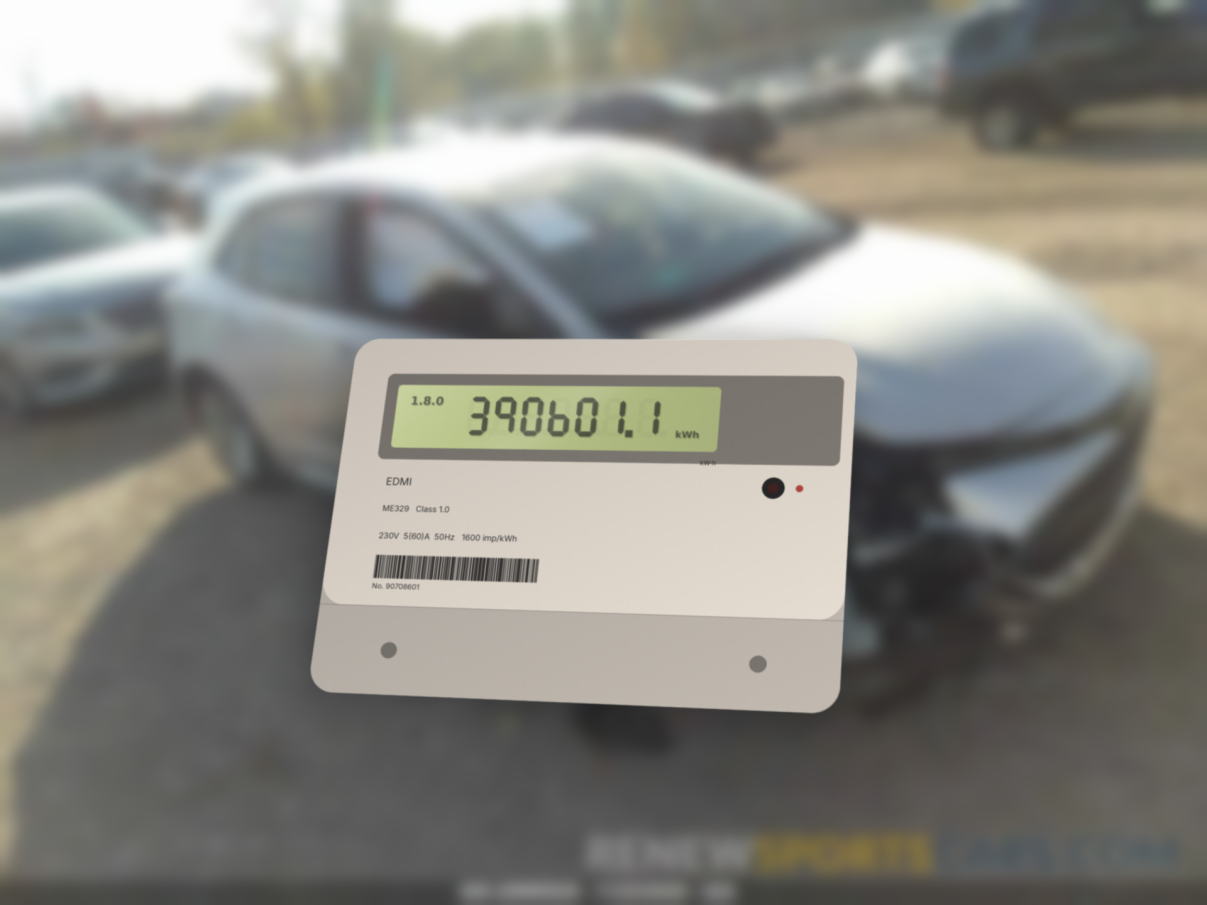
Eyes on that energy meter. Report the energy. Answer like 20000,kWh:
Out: 390601.1,kWh
